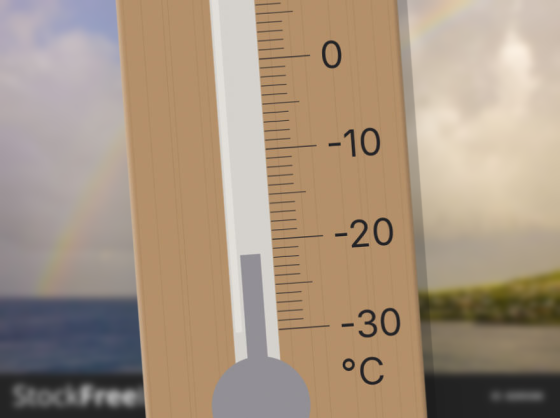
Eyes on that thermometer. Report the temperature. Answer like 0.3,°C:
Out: -21.5,°C
